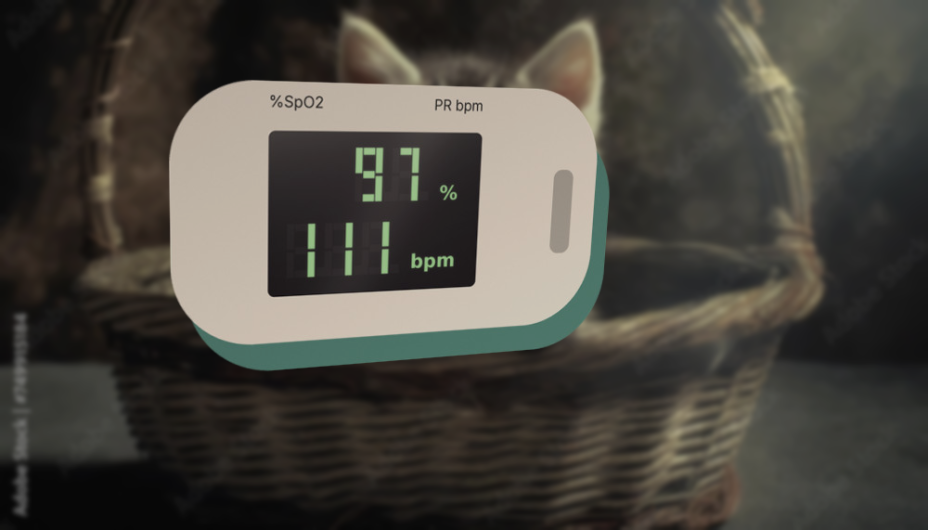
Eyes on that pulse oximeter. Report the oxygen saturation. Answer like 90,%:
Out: 97,%
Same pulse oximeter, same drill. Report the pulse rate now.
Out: 111,bpm
